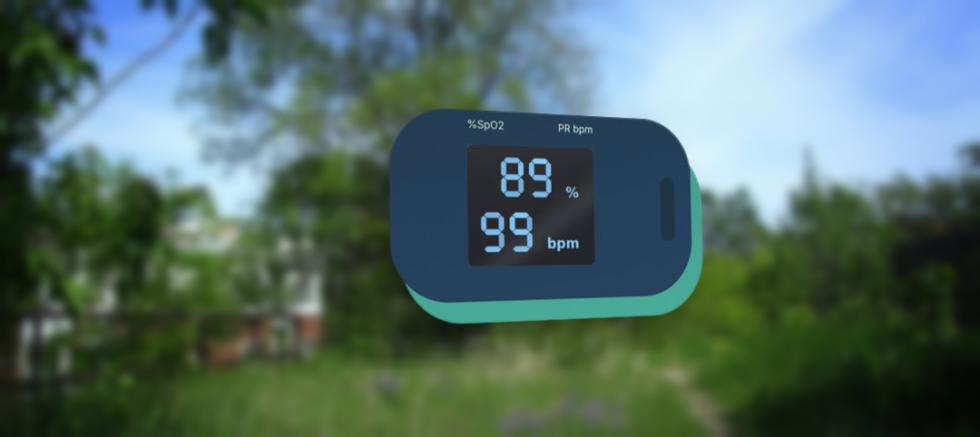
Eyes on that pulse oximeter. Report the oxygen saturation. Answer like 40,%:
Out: 89,%
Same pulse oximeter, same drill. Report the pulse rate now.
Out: 99,bpm
